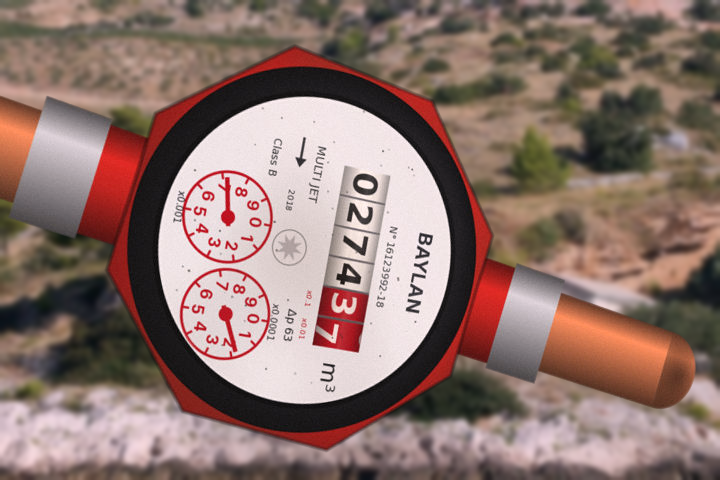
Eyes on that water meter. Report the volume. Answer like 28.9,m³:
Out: 274.3671,m³
